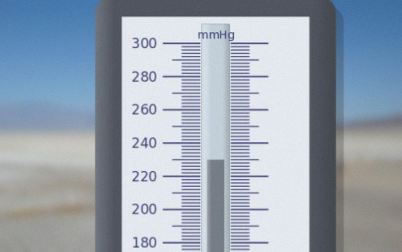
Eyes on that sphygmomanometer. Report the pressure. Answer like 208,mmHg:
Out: 230,mmHg
